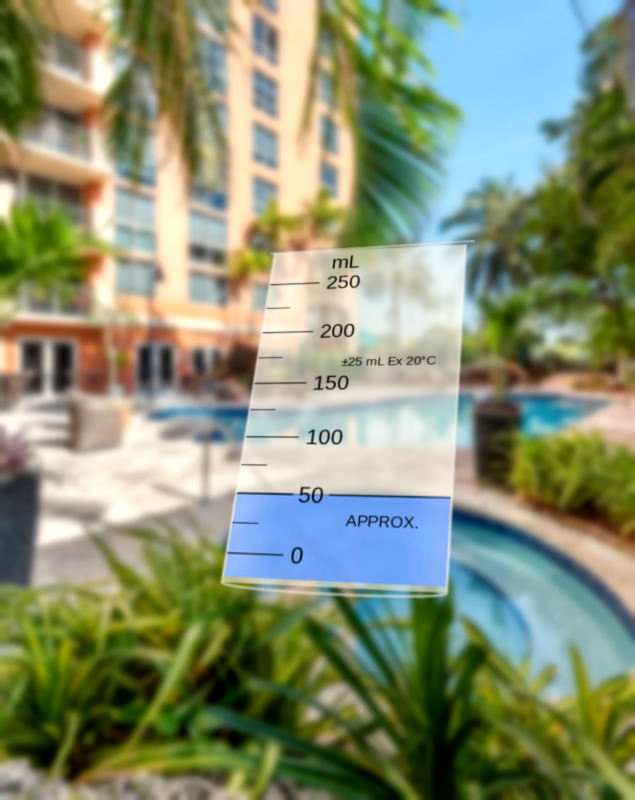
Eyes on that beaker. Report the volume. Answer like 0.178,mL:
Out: 50,mL
